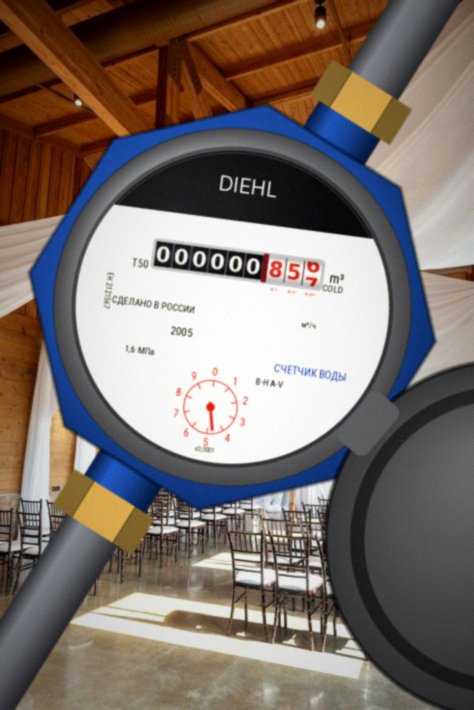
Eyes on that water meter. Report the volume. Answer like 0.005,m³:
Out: 0.8564,m³
